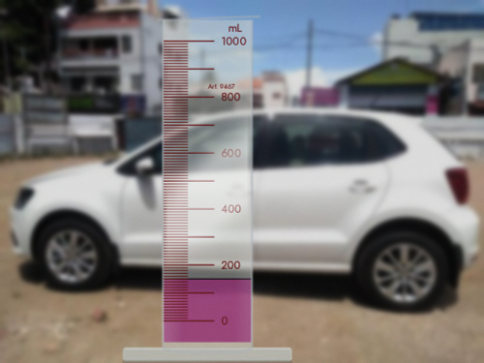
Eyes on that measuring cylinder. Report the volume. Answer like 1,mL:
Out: 150,mL
